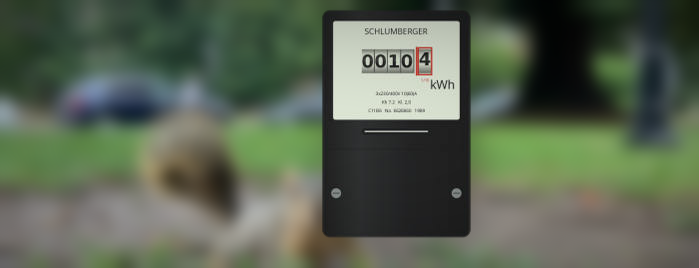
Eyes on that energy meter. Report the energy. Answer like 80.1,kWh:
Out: 10.4,kWh
